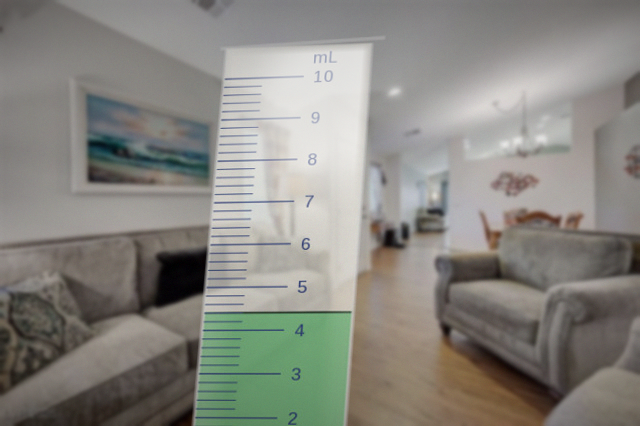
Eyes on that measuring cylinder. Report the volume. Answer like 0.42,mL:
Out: 4.4,mL
